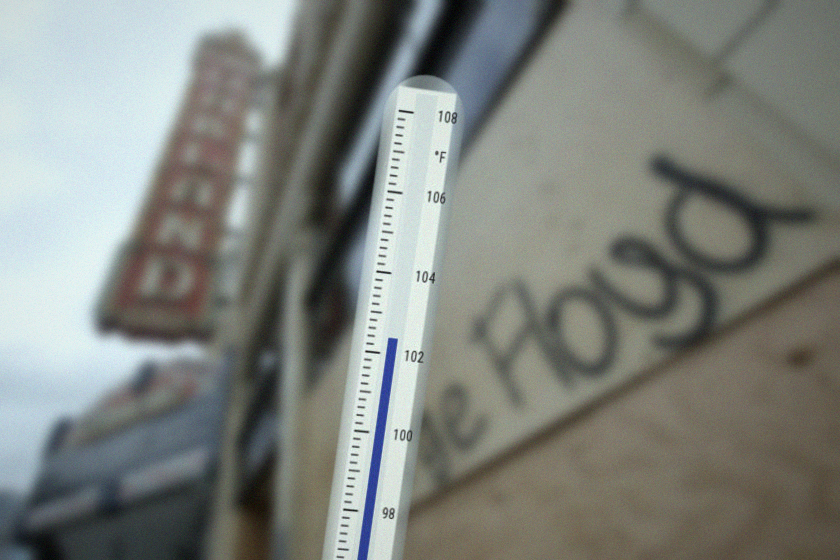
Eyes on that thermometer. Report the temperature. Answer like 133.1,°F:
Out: 102.4,°F
